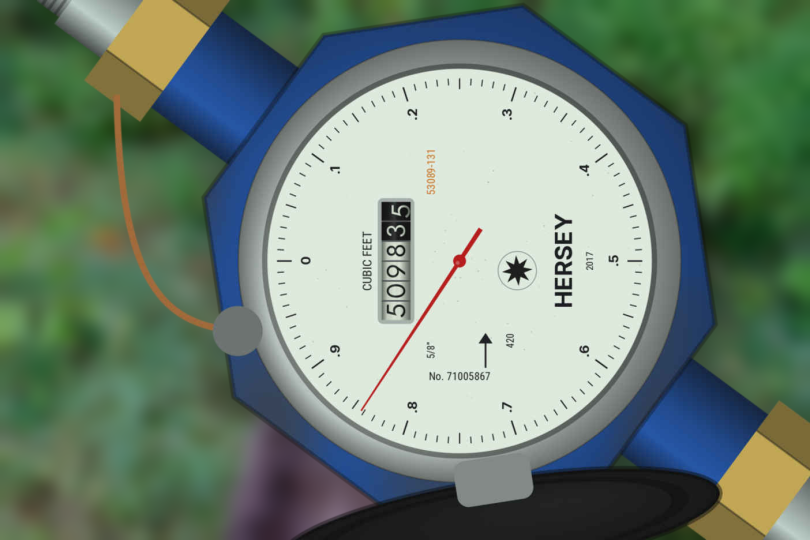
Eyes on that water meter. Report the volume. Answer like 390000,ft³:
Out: 509834.84,ft³
